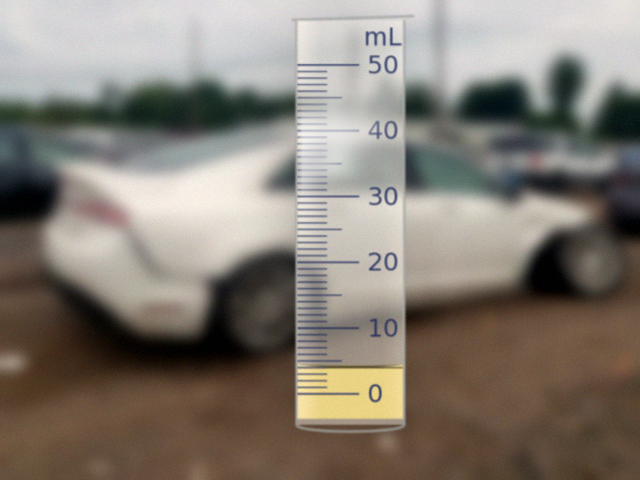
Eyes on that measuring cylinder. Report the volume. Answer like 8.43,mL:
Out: 4,mL
